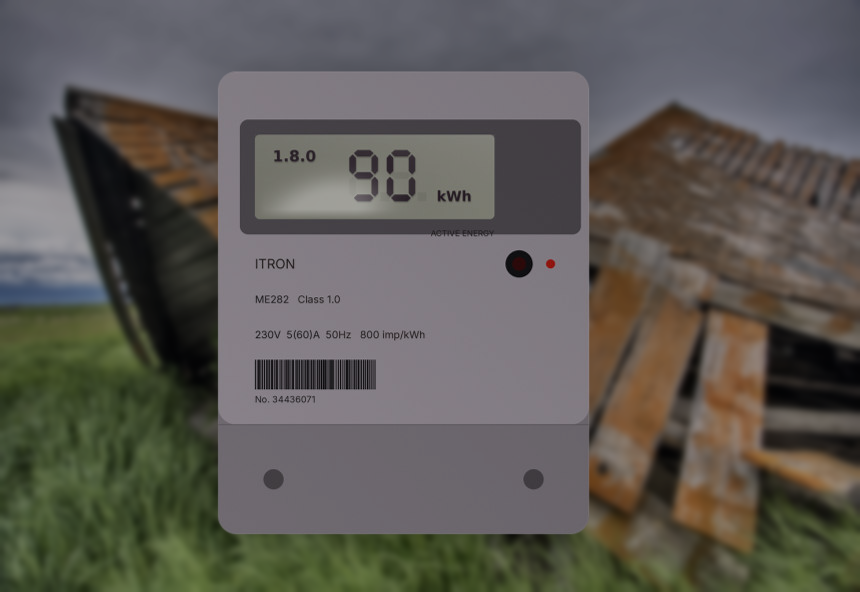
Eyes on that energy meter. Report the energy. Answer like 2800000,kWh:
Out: 90,kWh
